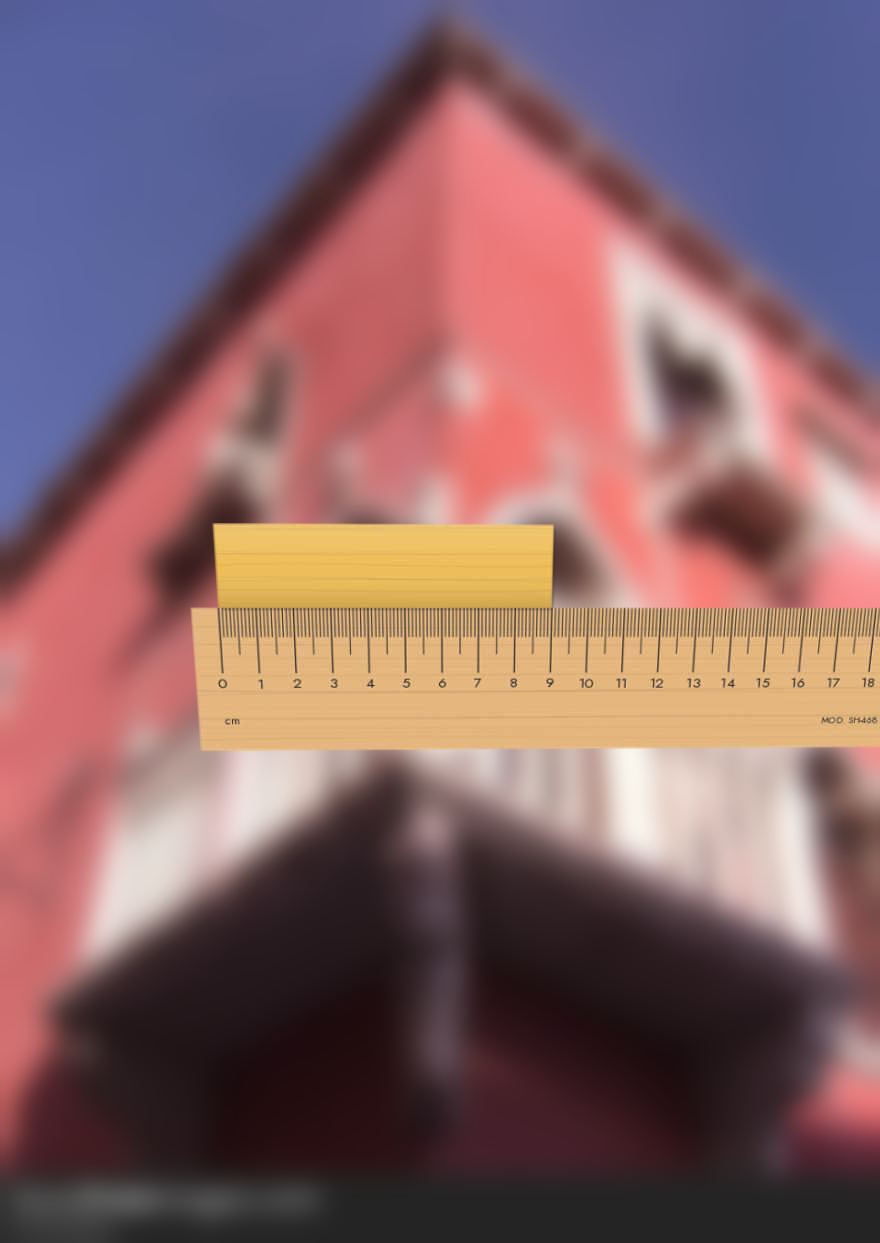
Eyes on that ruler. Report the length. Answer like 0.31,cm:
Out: 9,cm
